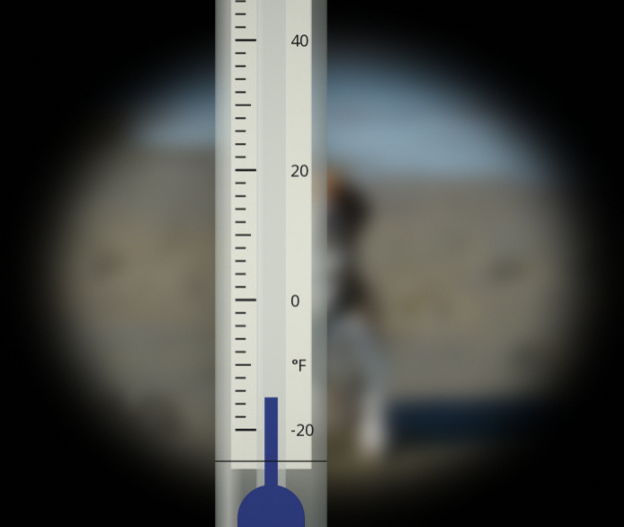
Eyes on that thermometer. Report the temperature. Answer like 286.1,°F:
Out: -15,°F
